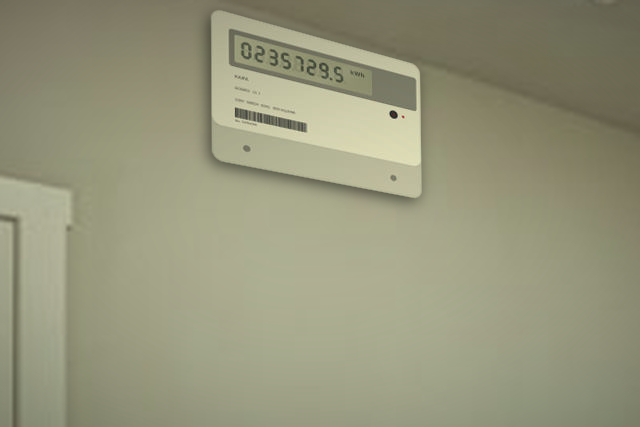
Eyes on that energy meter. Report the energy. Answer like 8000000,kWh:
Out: 235729.5,kWh
